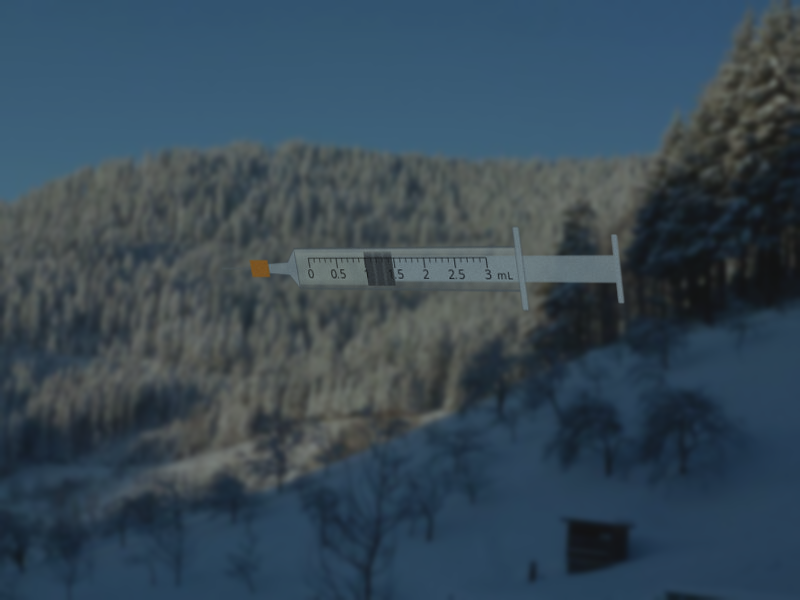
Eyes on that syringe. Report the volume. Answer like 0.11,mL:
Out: 1,mL
